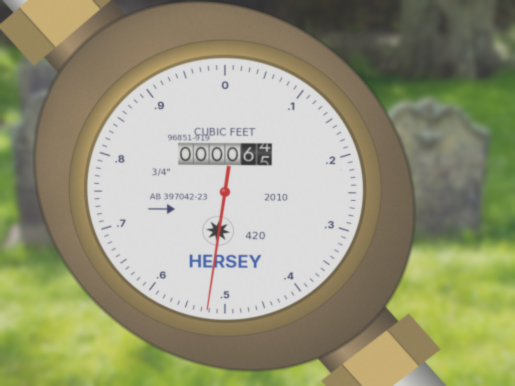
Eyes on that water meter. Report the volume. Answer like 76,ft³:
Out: 64.52,ft³
